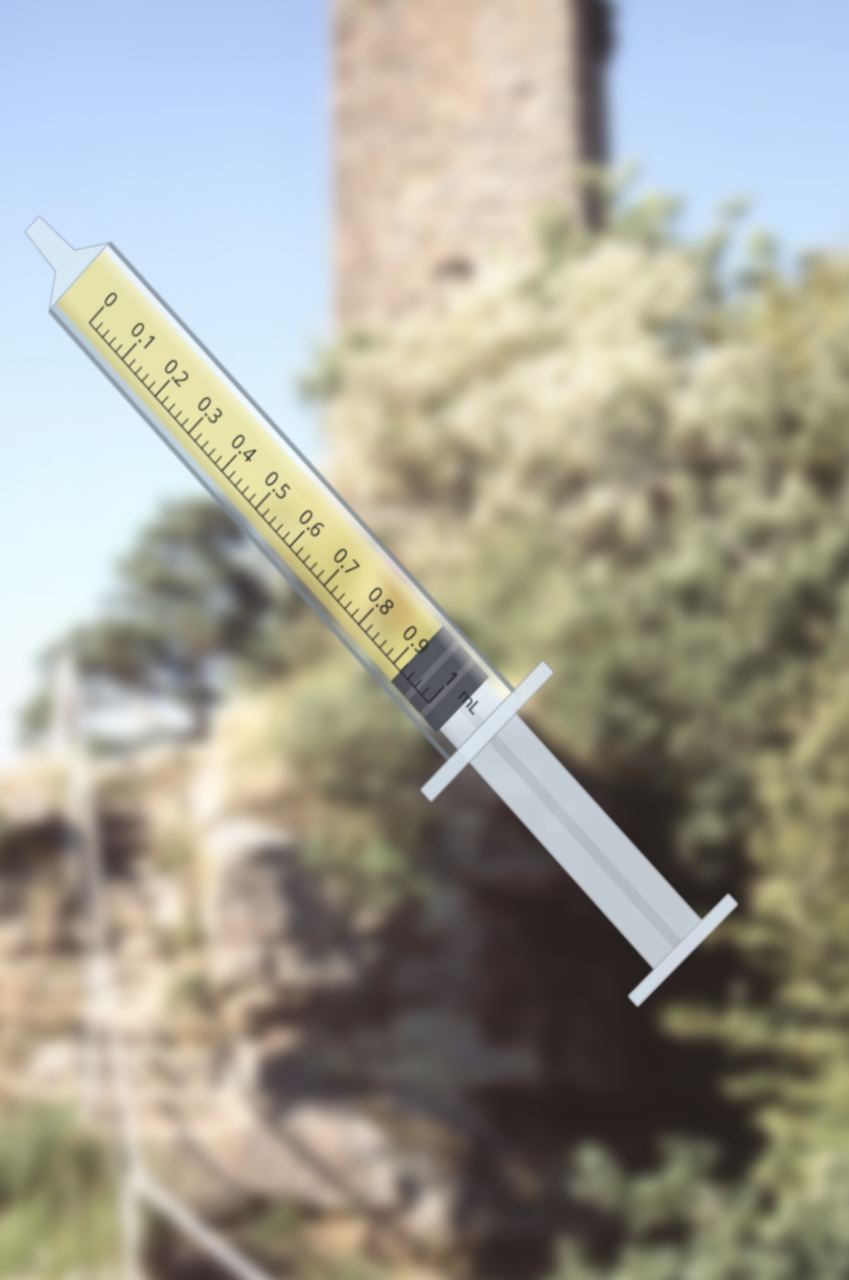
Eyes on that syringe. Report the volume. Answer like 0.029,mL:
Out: 0.92,mL
